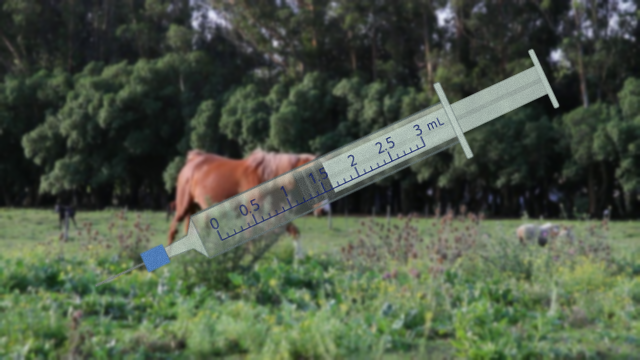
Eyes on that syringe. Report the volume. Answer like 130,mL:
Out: 1.2,mL
